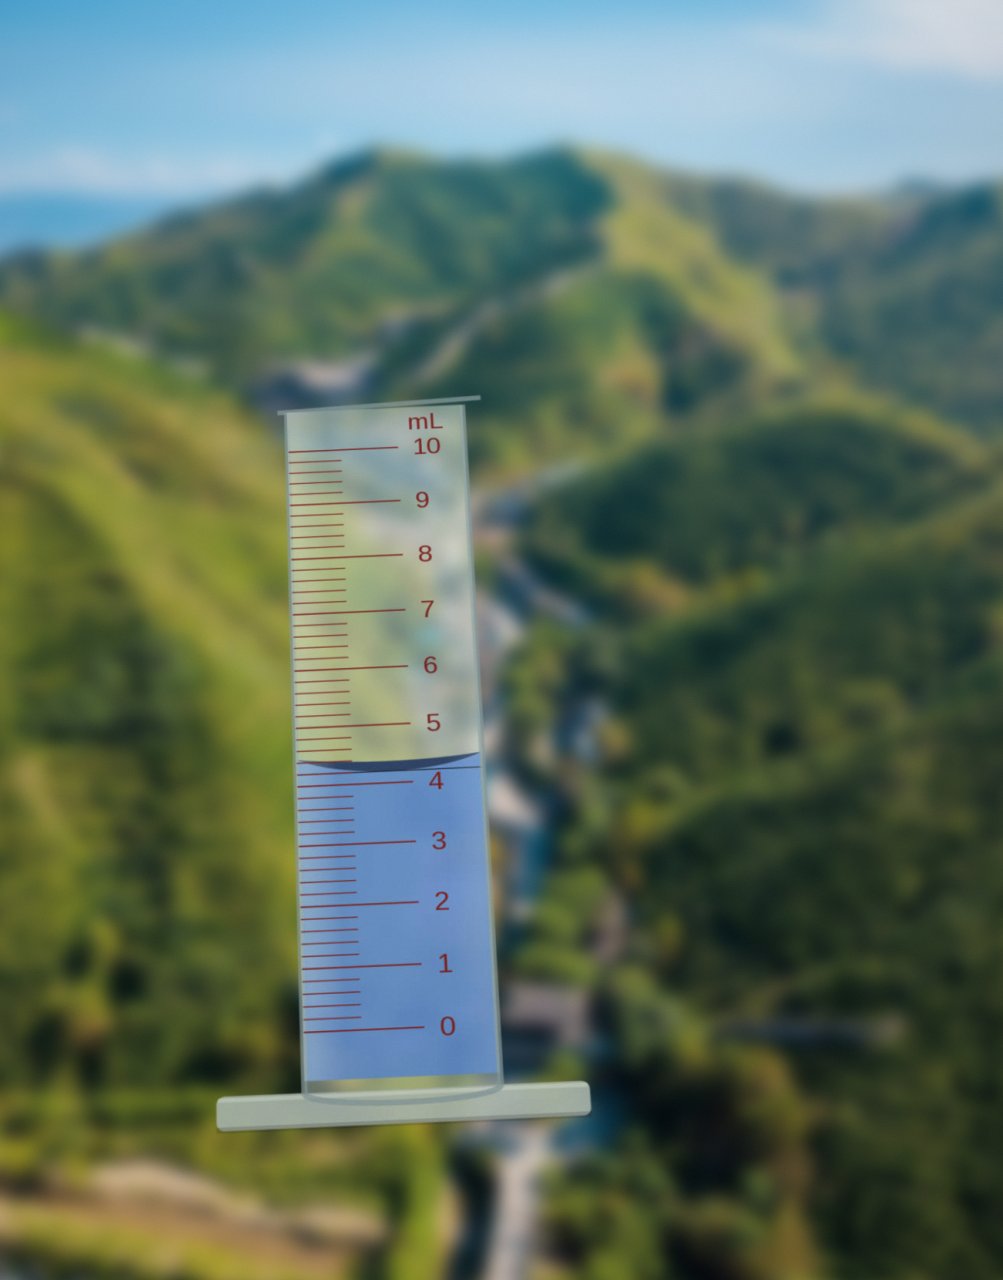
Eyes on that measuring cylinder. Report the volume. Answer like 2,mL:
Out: 4.2,mL
